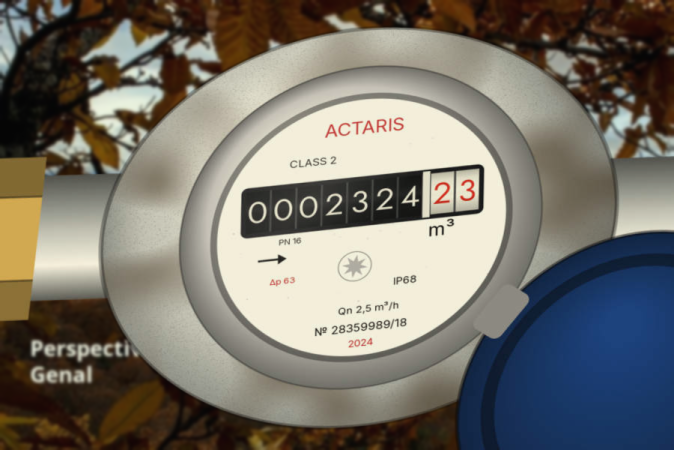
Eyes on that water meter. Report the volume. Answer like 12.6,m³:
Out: 2324.23,m³
